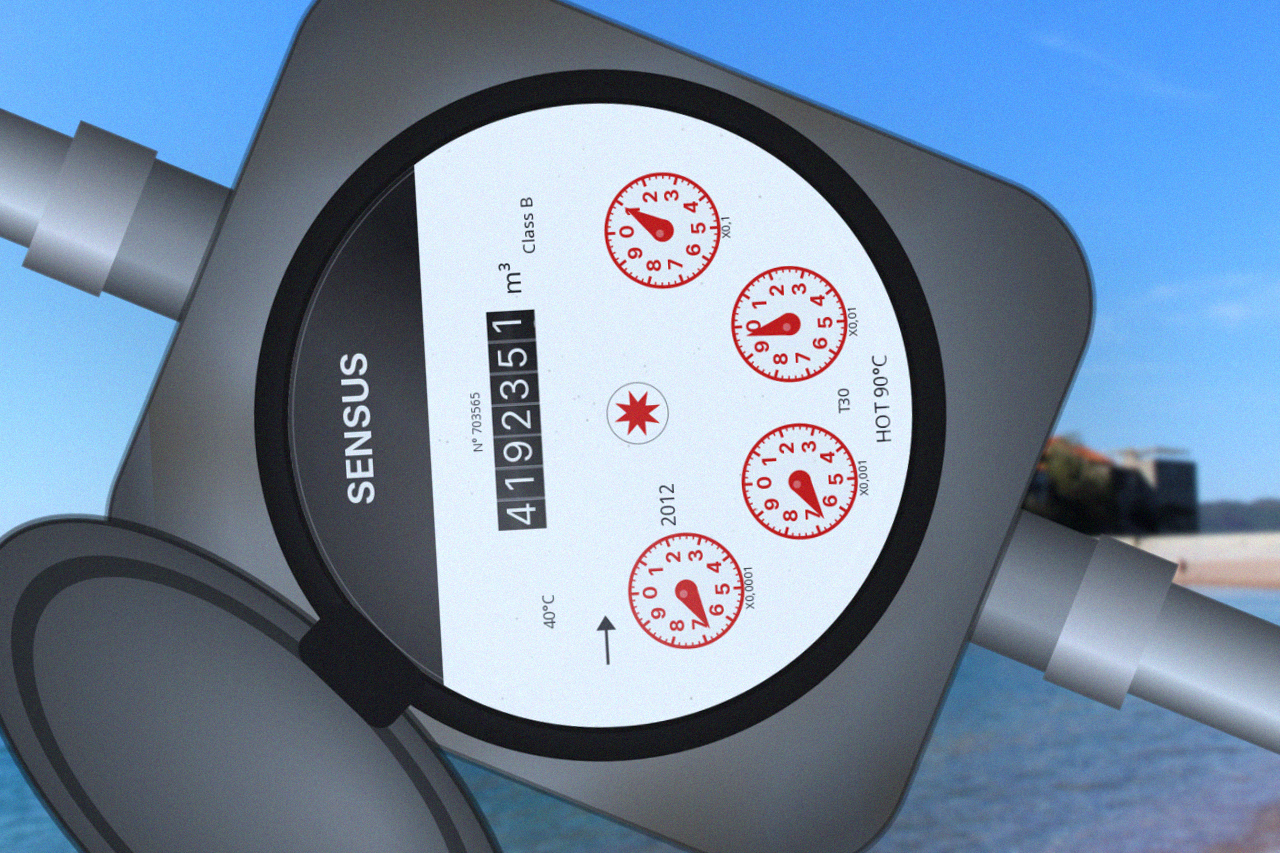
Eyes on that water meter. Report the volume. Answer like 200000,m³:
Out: 4192351.0966,m³
